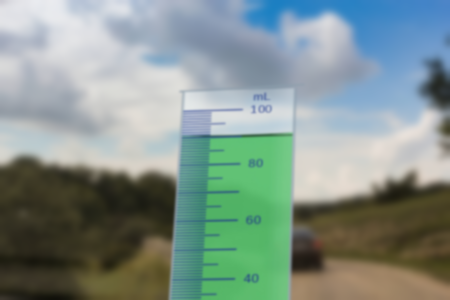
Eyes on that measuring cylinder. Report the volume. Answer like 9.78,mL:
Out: 90,mL
